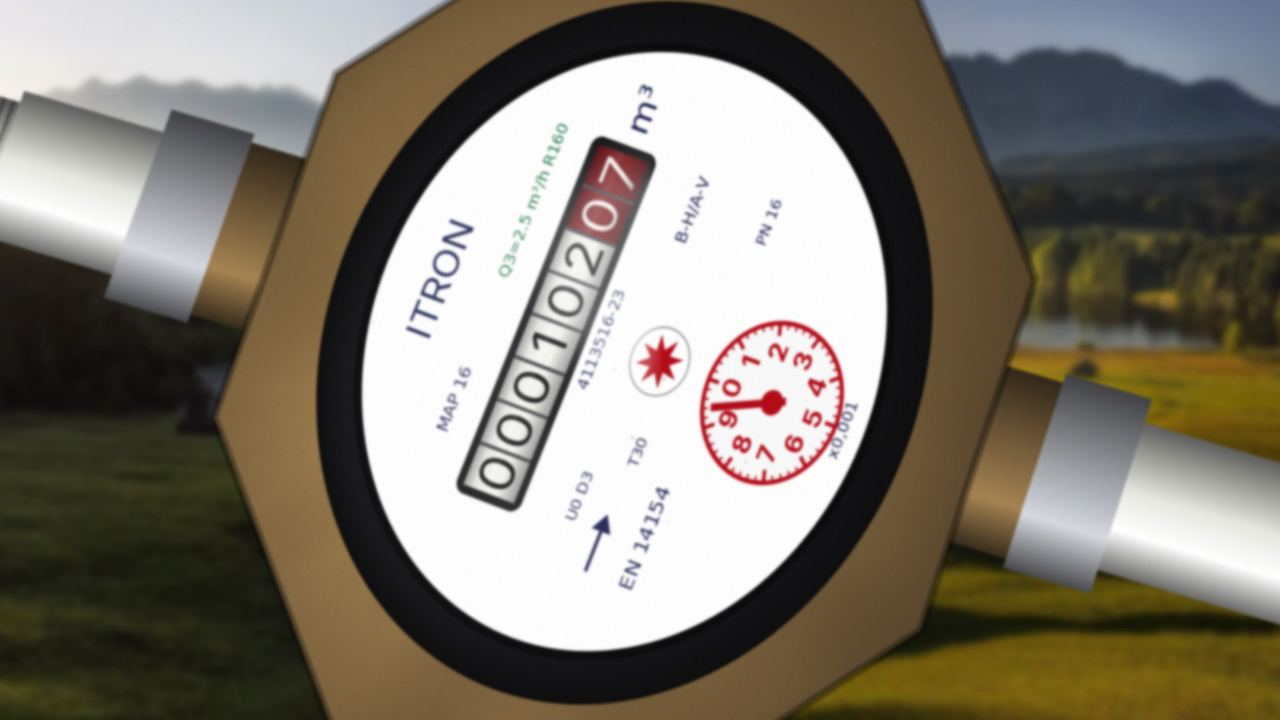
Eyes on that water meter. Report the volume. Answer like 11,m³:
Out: 102.069,m³
